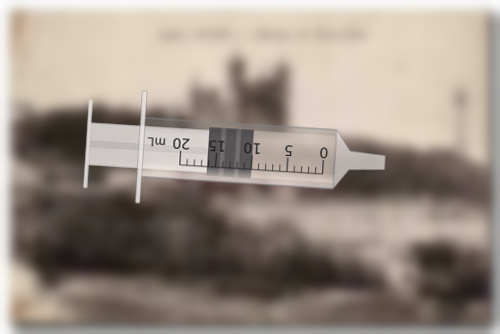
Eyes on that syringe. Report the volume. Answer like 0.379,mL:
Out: 10,mL
